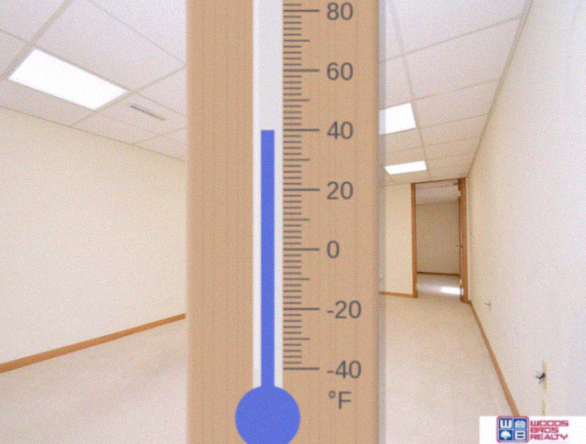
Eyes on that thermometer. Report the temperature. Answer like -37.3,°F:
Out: 40,°F
